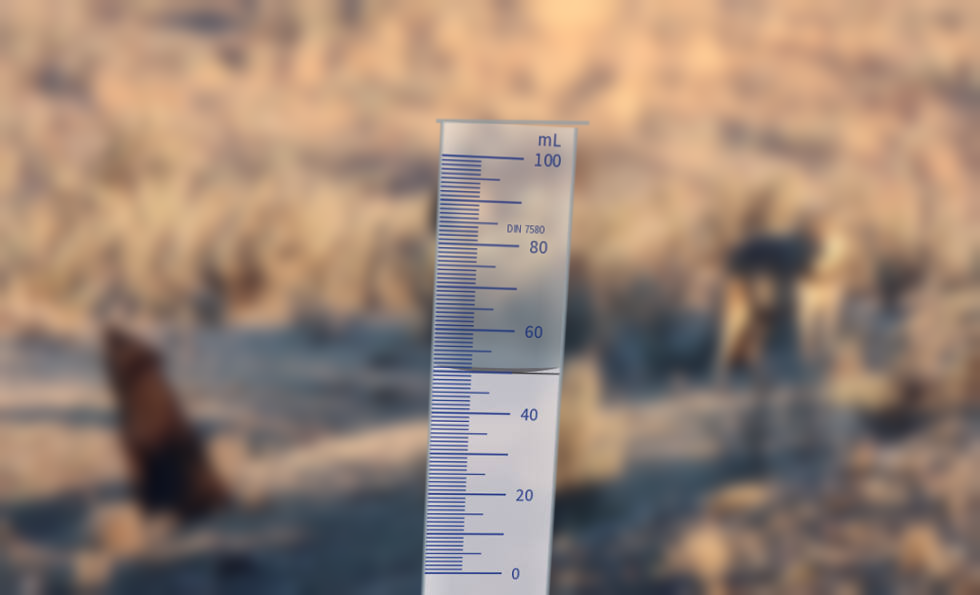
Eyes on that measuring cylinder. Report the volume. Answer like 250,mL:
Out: 50,mL
